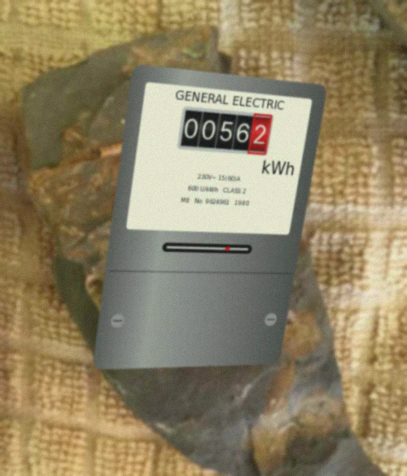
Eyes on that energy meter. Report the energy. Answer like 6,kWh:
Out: 56.2,kWh
